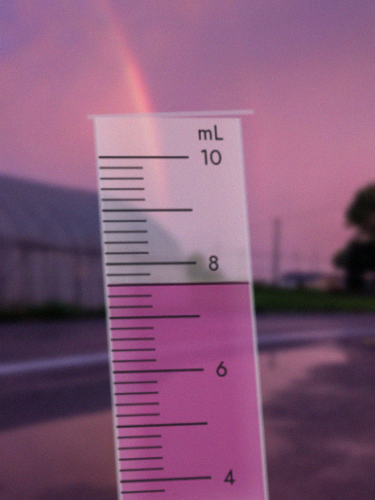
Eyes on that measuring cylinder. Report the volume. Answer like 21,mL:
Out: 7.6,mL
